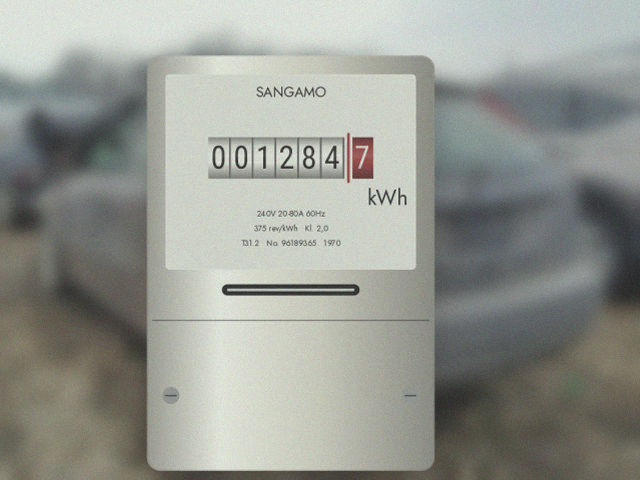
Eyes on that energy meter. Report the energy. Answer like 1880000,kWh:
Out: 1284.7,kWh
